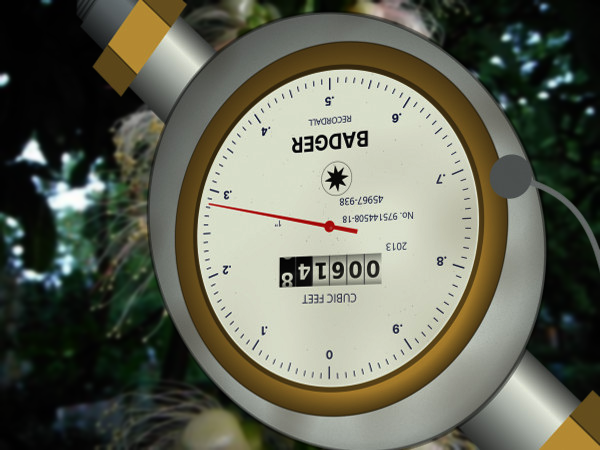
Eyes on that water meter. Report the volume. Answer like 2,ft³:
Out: 6148.28,ft³
